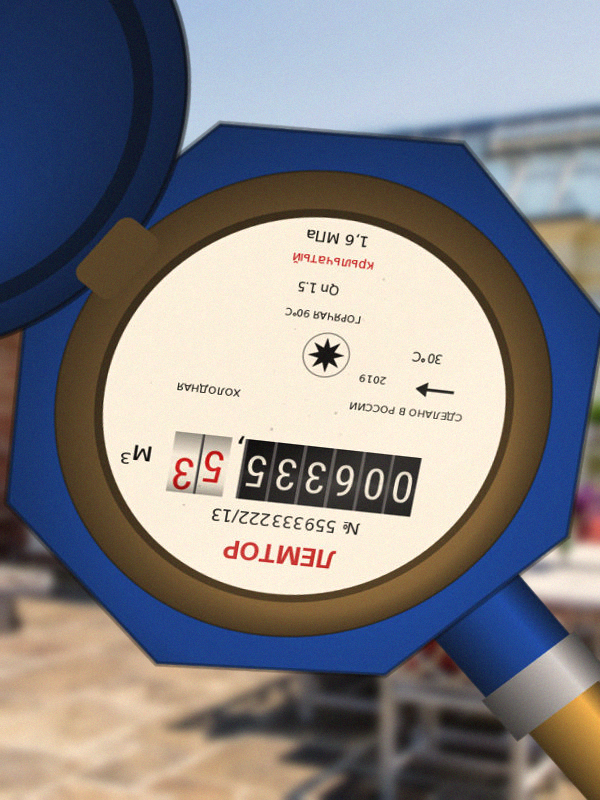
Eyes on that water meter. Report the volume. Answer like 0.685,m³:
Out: 6335.53,m³
